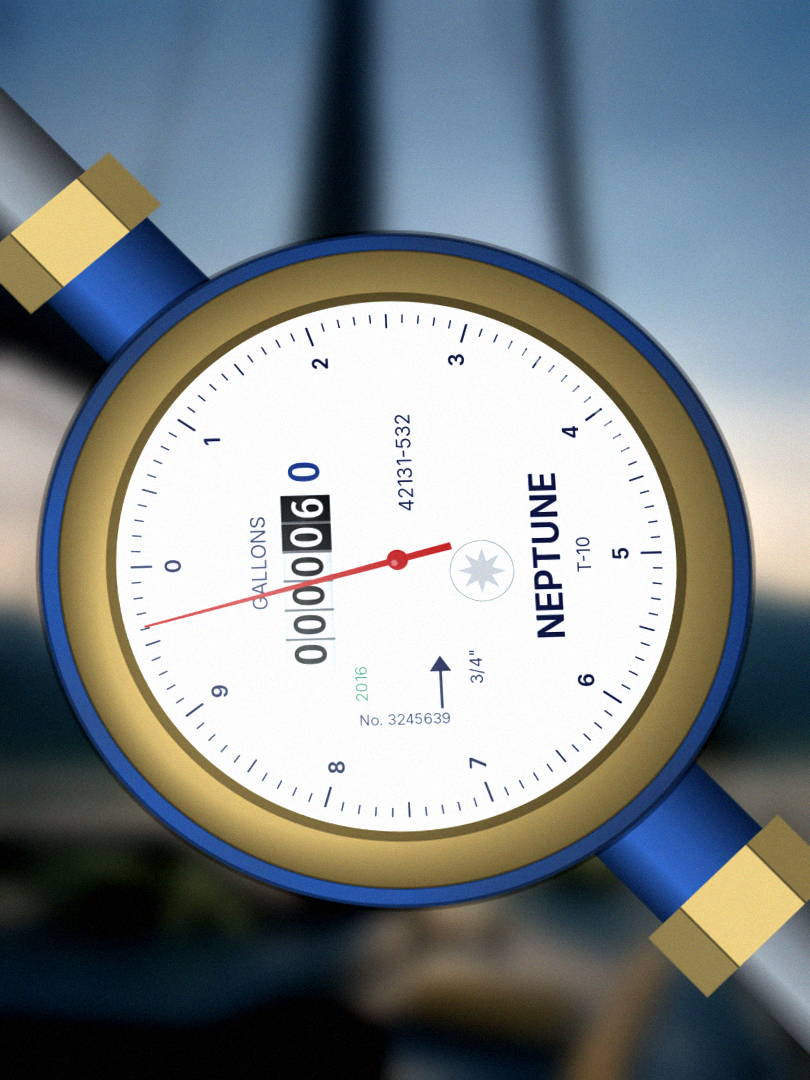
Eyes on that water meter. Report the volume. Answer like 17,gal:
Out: 59.6,gal
